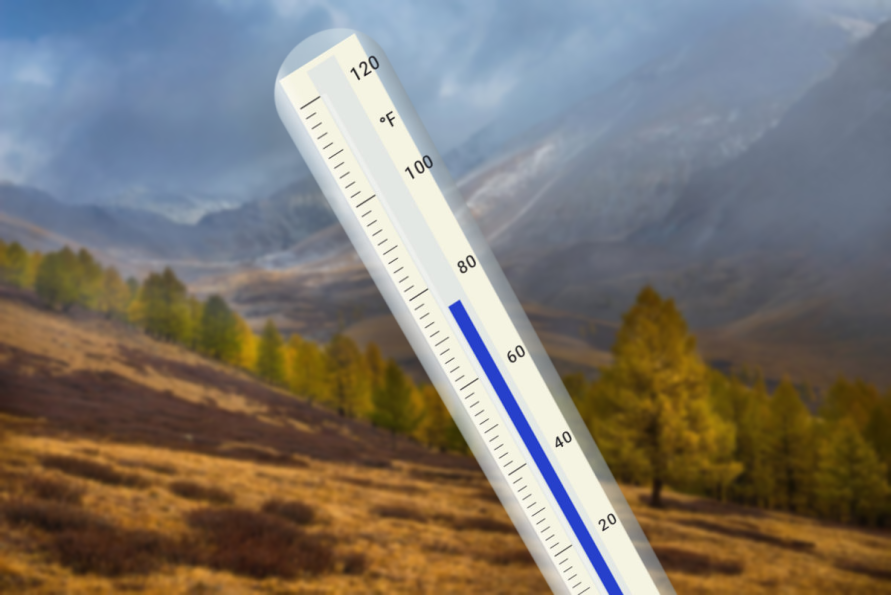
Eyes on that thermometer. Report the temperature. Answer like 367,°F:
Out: 75,°F
